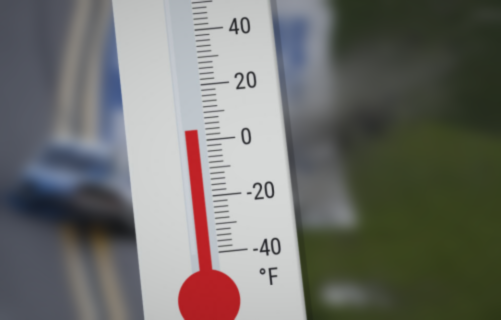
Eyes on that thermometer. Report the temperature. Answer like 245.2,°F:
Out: 4,°F
